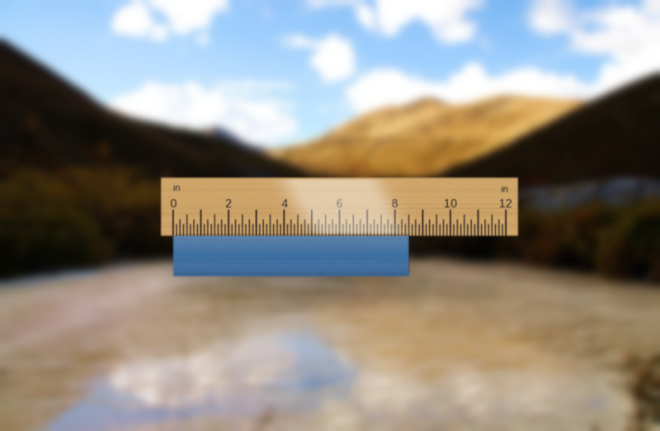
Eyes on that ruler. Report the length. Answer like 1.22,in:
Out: 8.5,in
